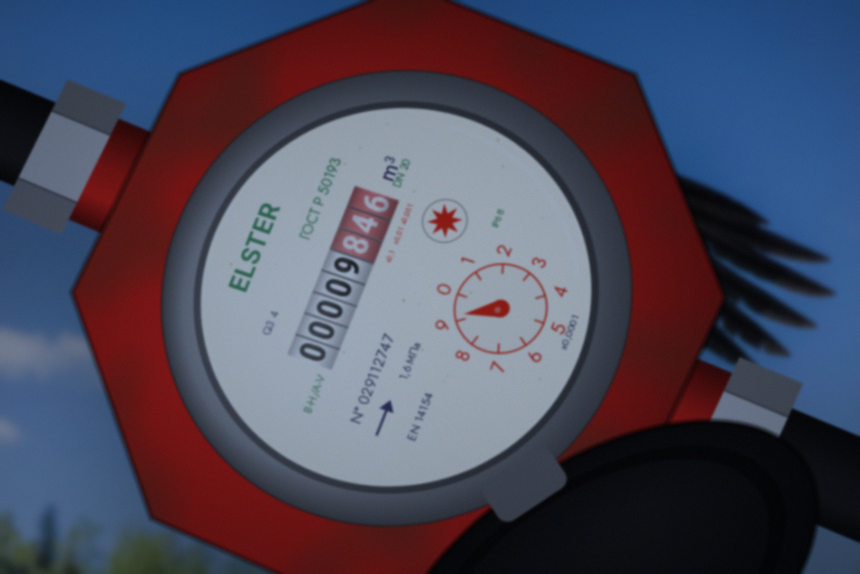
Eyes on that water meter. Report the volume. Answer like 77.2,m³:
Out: 9.8459,m³
